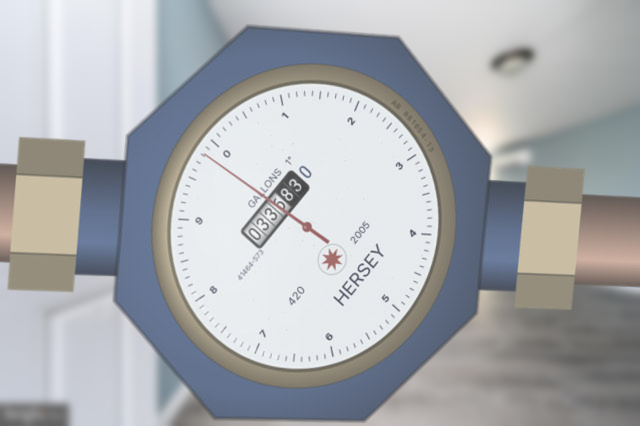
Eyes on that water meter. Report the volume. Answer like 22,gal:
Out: 336829.8,gal
